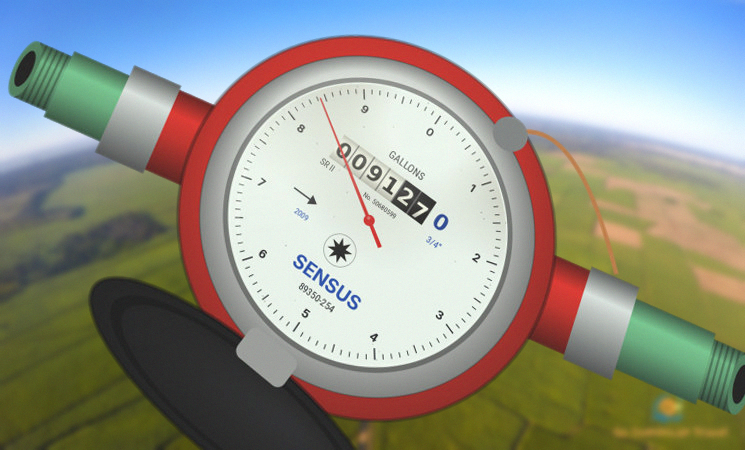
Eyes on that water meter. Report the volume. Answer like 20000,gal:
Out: 91268.4,gal
